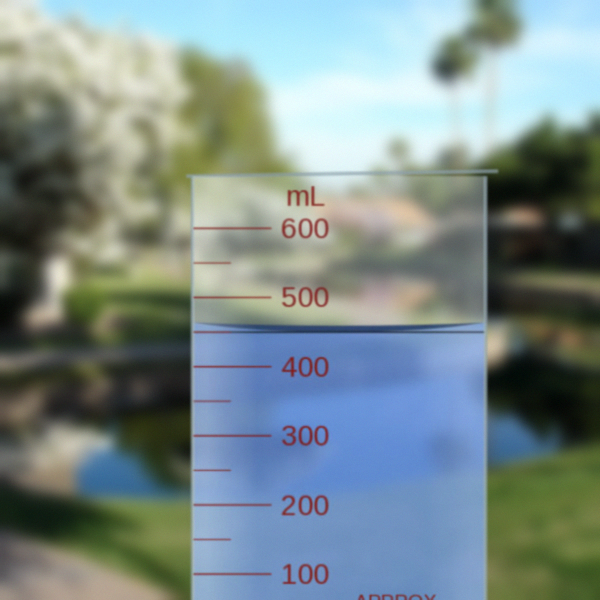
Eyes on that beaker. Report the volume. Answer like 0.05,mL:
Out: 450,mL
